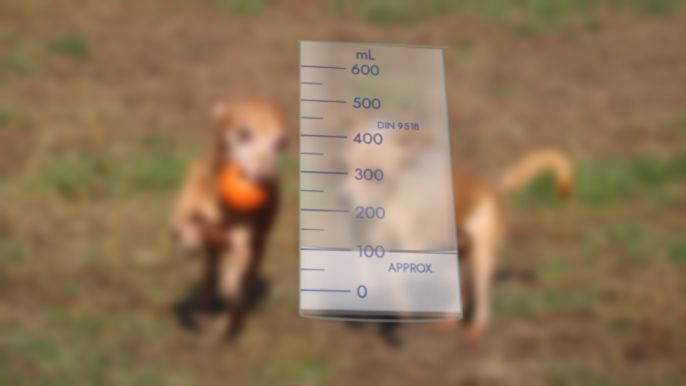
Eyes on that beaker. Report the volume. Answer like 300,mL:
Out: 100,mL
